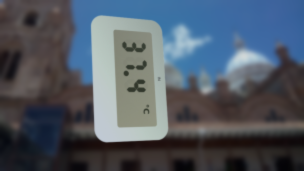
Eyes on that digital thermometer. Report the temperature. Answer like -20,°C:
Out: 37.4,°C
